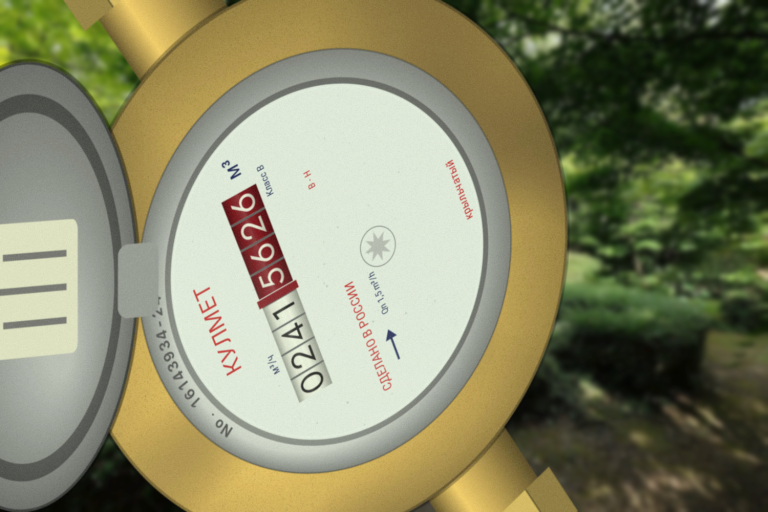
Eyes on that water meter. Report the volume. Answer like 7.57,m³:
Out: 241.5626,m³
